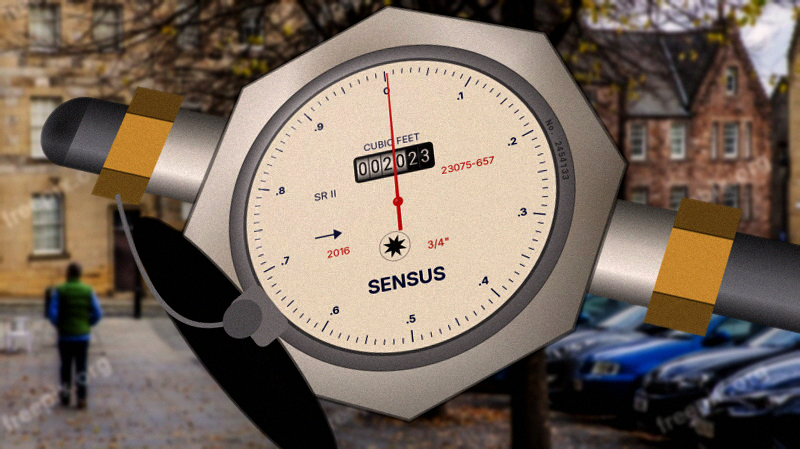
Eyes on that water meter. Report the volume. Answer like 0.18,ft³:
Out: 2023.00,ft³
